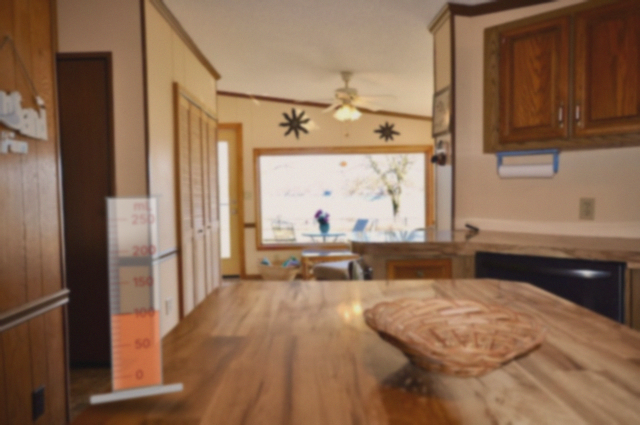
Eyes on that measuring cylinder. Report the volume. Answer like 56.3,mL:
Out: 100,mL
